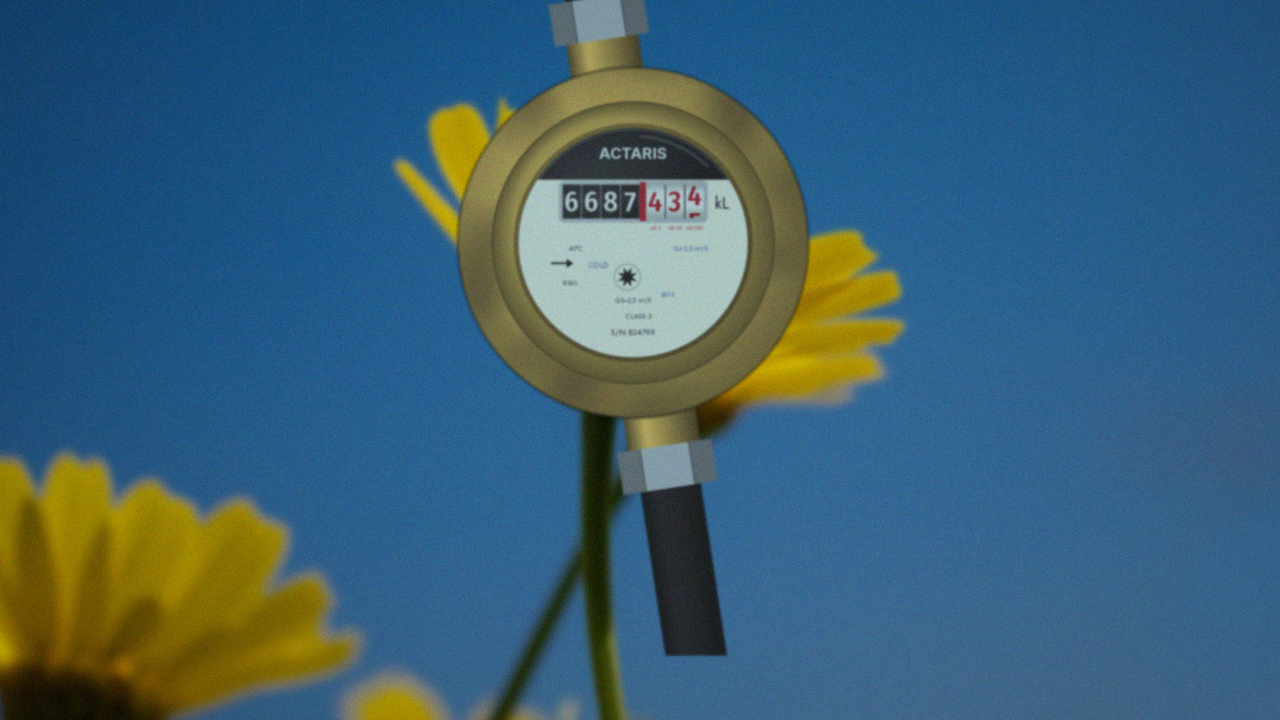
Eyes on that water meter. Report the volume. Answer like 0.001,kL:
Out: 6687.434,kL
